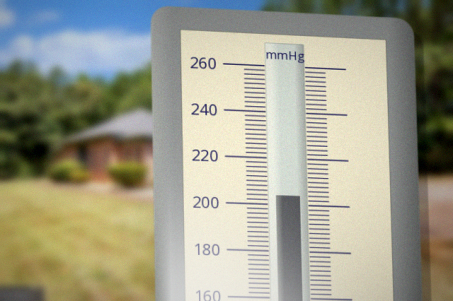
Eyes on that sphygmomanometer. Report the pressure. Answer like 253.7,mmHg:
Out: 204,mmHg
